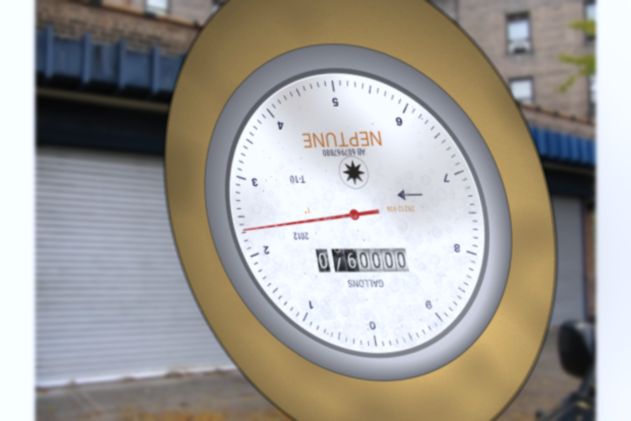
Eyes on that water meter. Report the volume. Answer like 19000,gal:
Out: 972.3,gal
